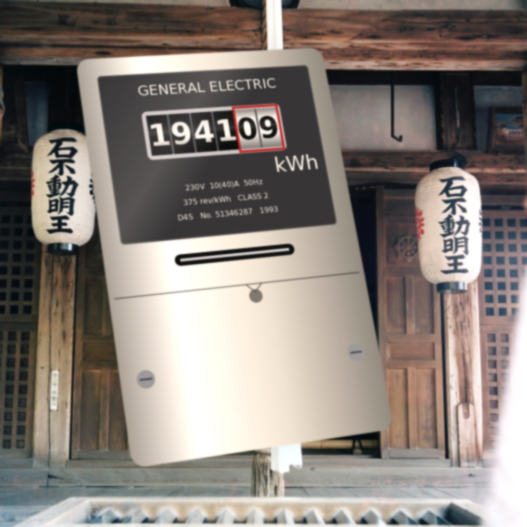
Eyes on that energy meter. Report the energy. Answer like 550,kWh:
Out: 1941.09,kWh
